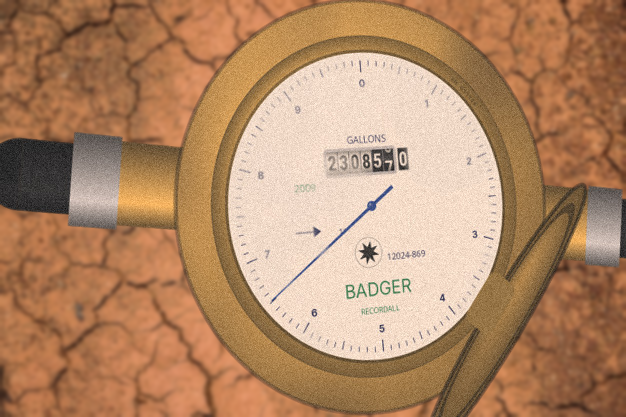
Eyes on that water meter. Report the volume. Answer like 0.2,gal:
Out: 2308566.5,gal
